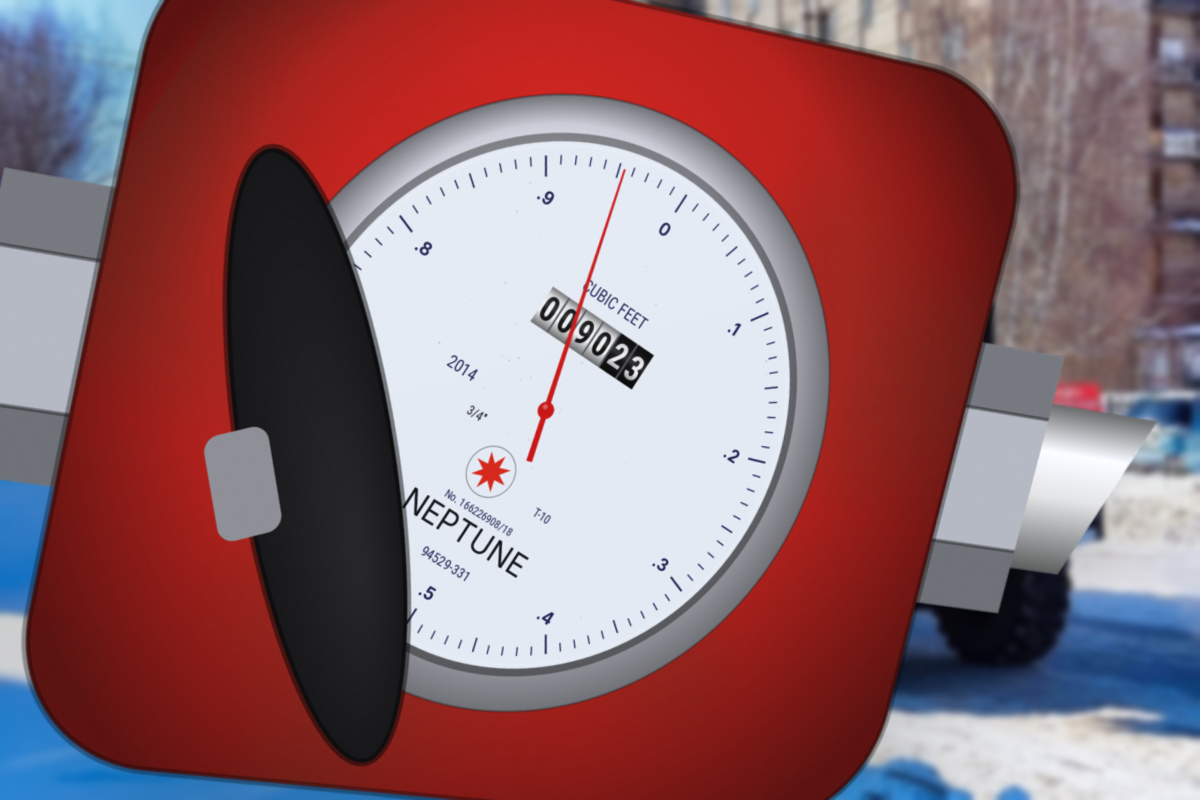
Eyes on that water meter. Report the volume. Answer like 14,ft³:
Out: 9022.95,ft³
